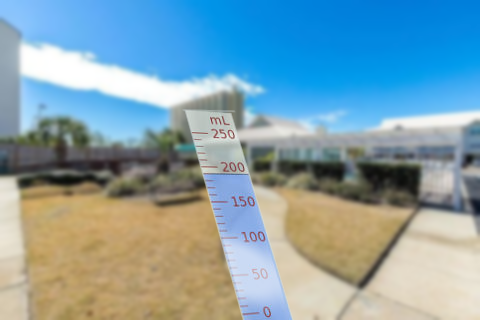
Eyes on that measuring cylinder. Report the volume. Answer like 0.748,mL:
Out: 190,mL
